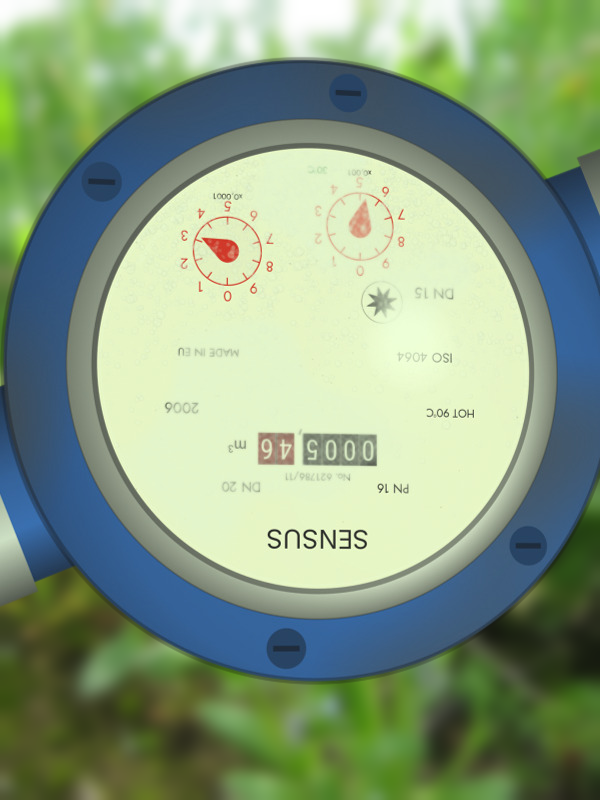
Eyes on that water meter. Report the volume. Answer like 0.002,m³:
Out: 5.4653,m³
